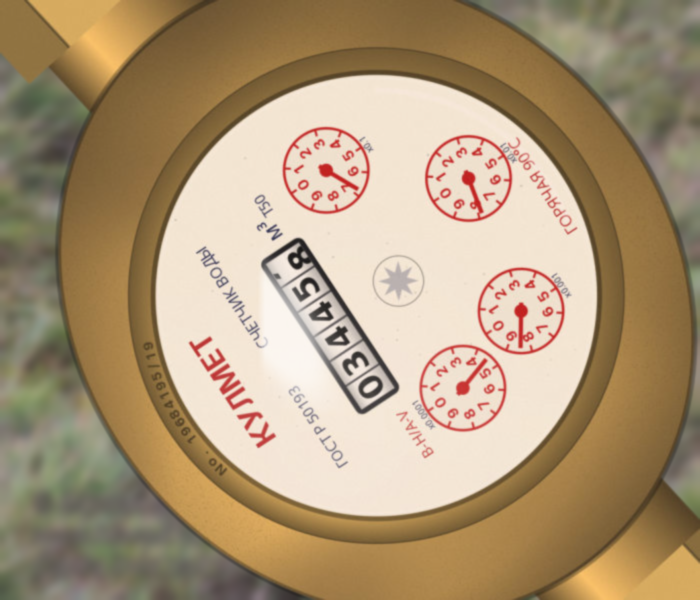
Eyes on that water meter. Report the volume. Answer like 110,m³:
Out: 34457.6784,m³
